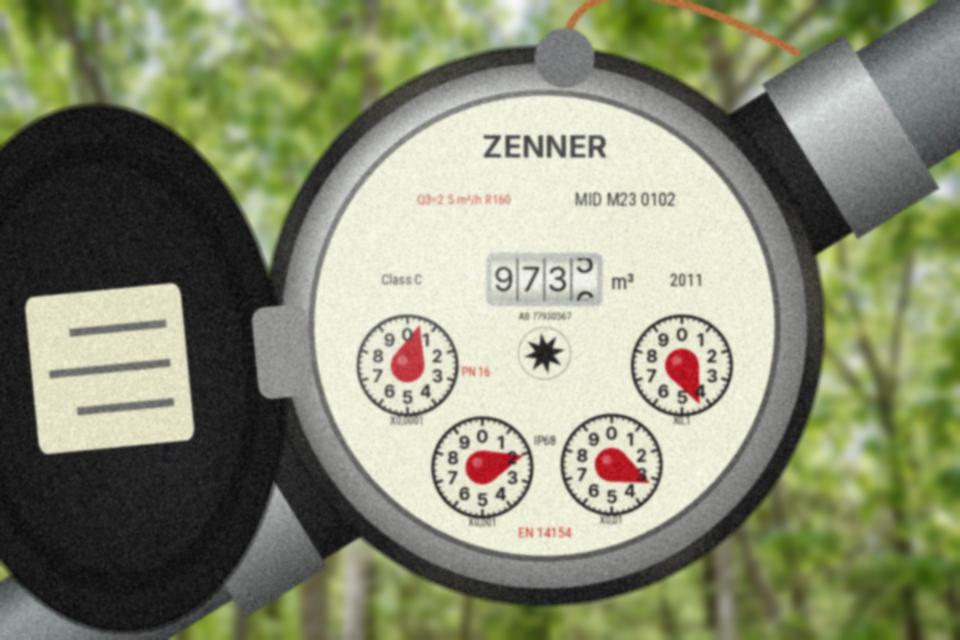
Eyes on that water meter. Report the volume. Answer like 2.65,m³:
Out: 9735.4320,m³
